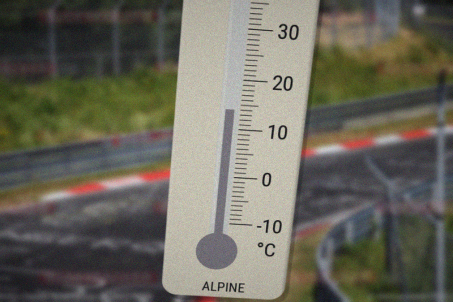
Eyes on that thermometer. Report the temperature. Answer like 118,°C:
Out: 14,°C
